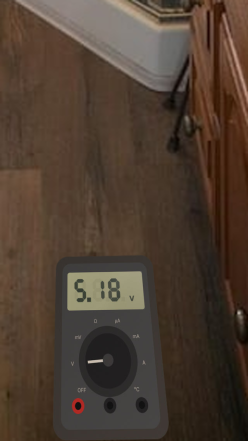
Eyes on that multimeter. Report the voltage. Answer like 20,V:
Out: 5.18,V
